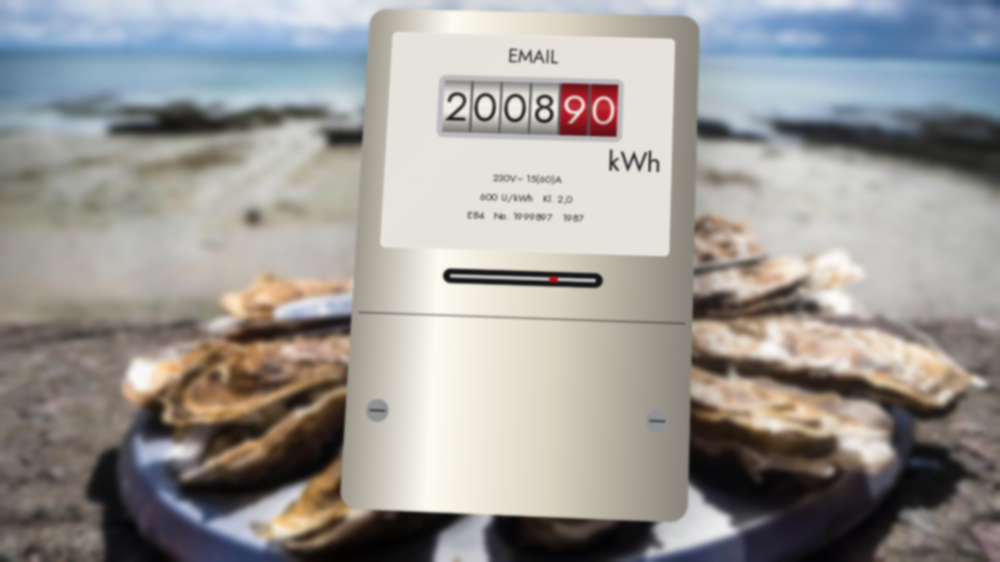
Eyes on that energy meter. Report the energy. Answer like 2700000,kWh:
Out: 2008.90,kWh
